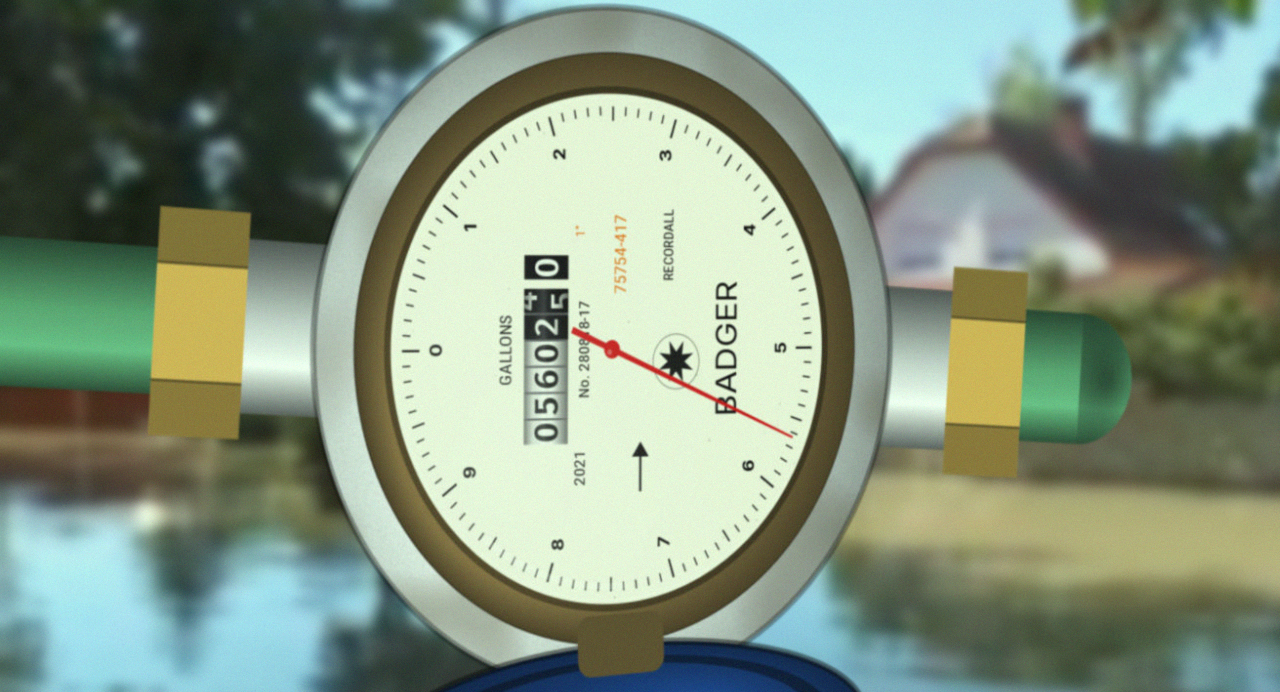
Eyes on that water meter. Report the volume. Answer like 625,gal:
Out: 560245.6,gal
